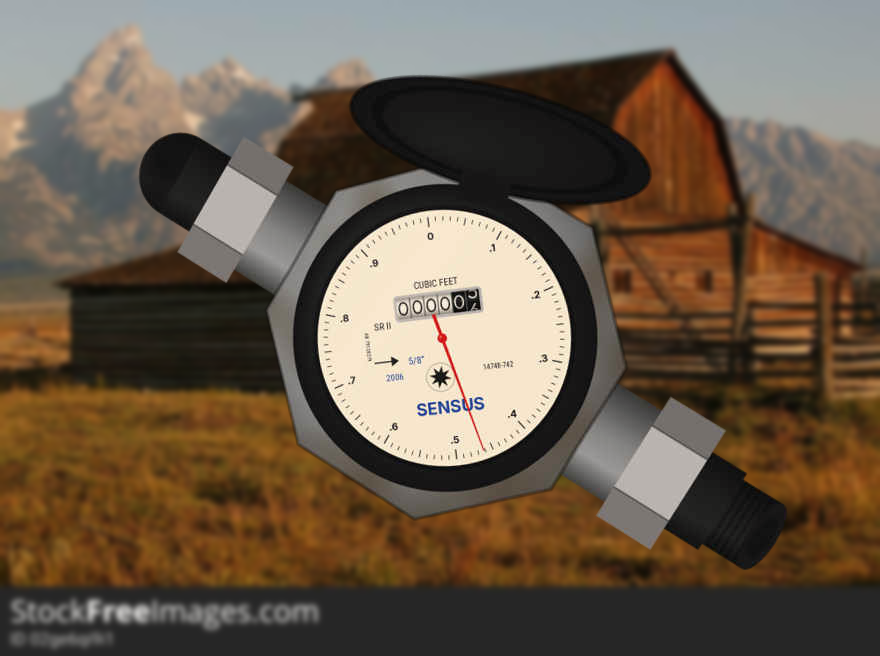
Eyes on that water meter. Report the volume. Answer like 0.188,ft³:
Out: 5.46,ft³
